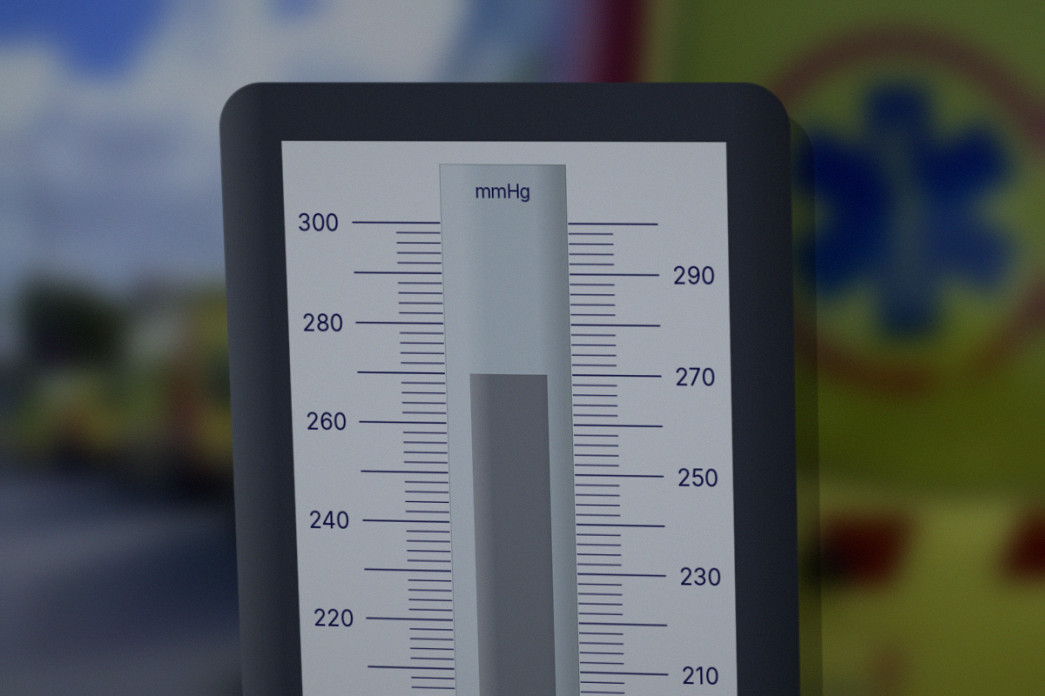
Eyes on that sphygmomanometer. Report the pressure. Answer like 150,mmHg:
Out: 270,mmHg
